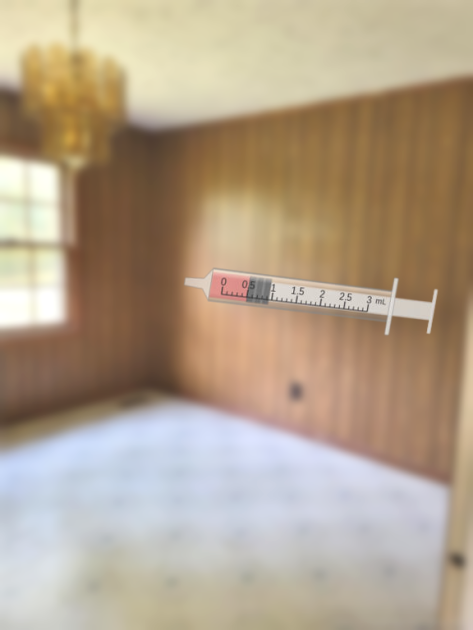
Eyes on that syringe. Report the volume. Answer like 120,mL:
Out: 0.5,mL
